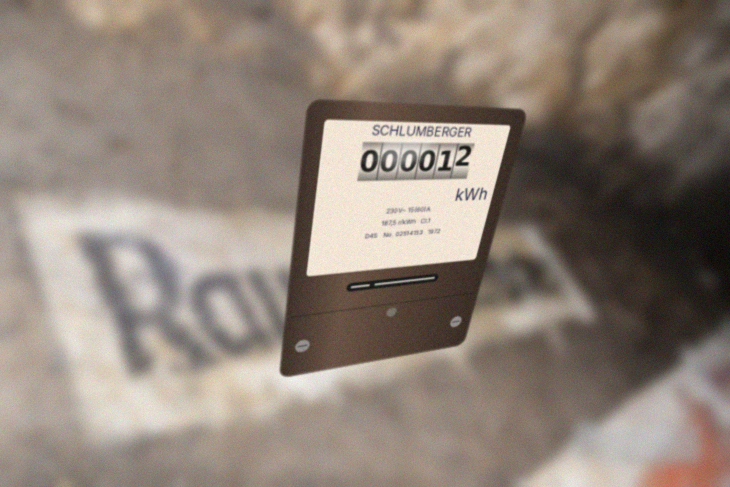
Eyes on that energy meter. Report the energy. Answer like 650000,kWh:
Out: 12,kWh
